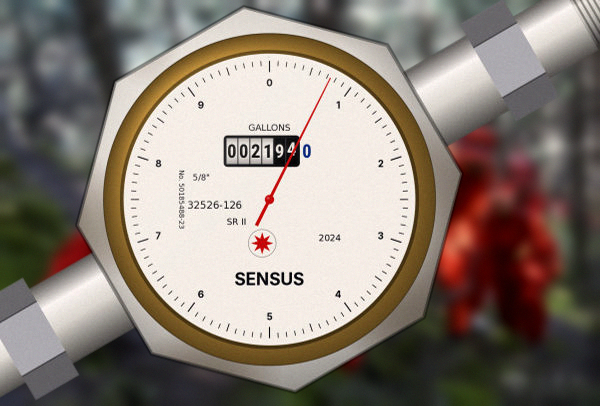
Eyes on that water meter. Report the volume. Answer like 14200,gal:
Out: 21940.7,gal
